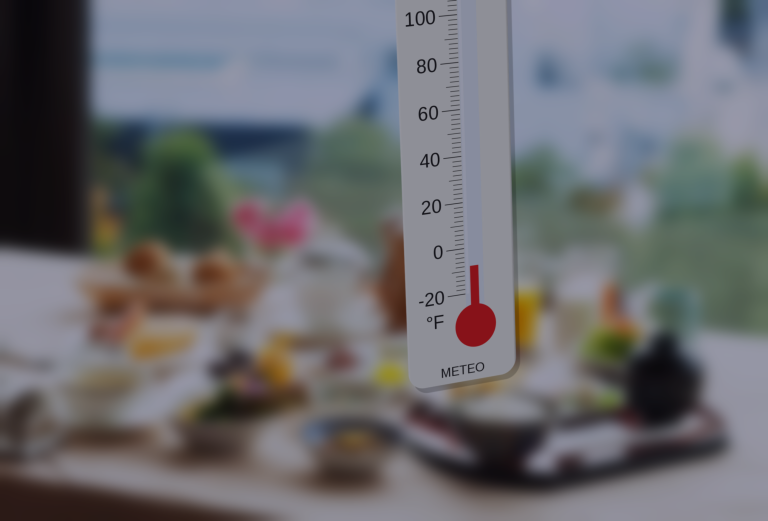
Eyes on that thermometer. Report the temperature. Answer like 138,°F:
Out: -8,°F
